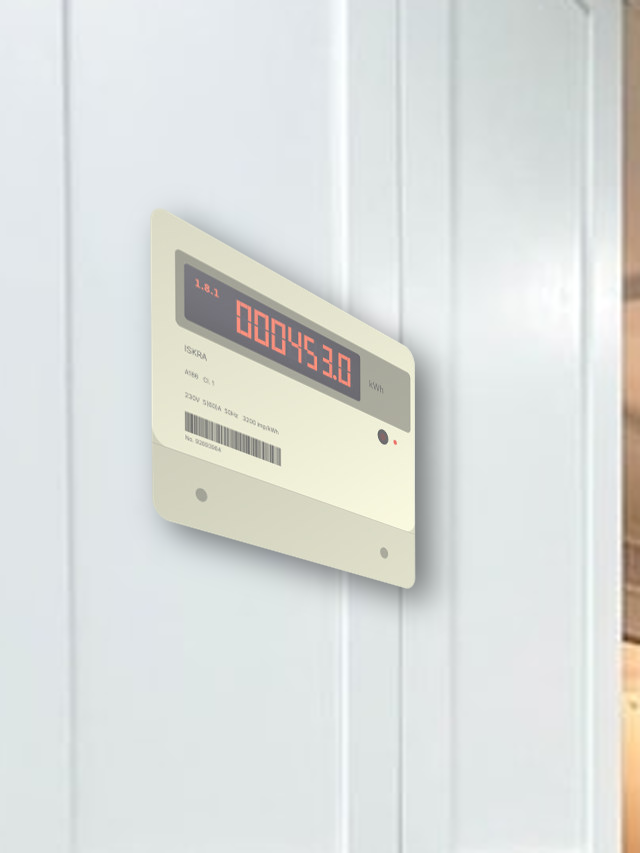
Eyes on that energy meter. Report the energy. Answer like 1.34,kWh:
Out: 453.0,kWh
